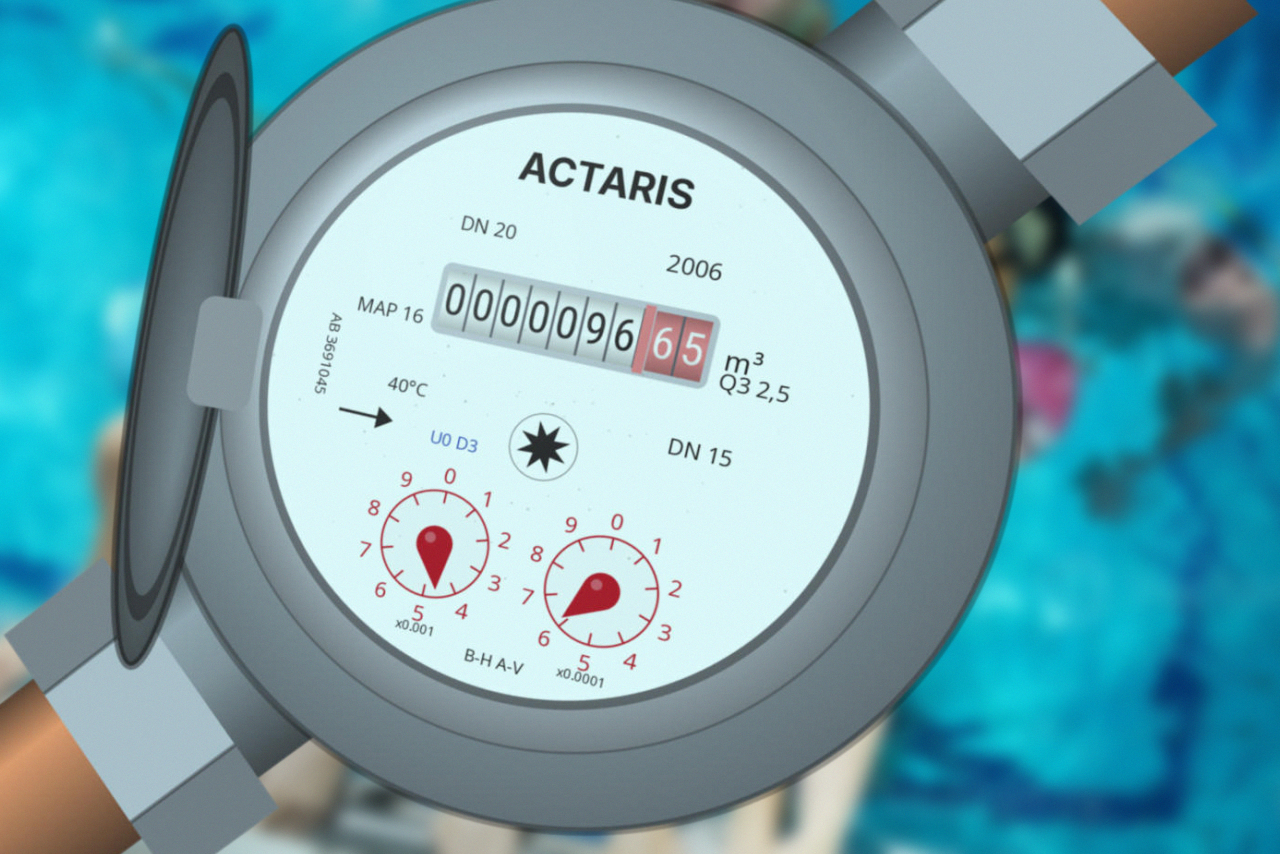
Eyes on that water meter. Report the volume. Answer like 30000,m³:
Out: 96.6546,m³
